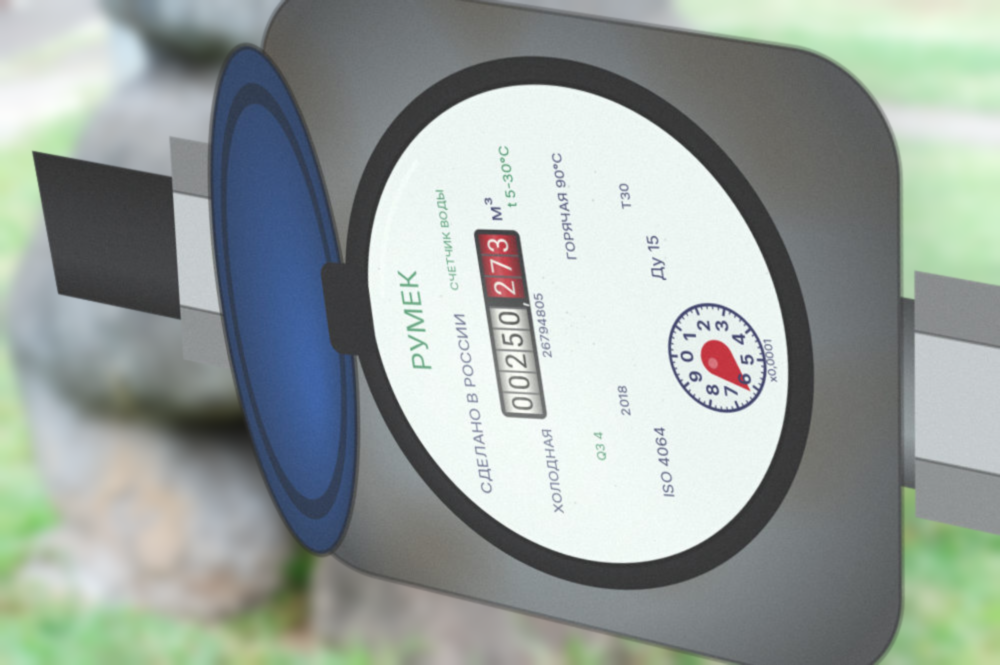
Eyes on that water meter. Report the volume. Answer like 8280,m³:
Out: 250.2736,m³
